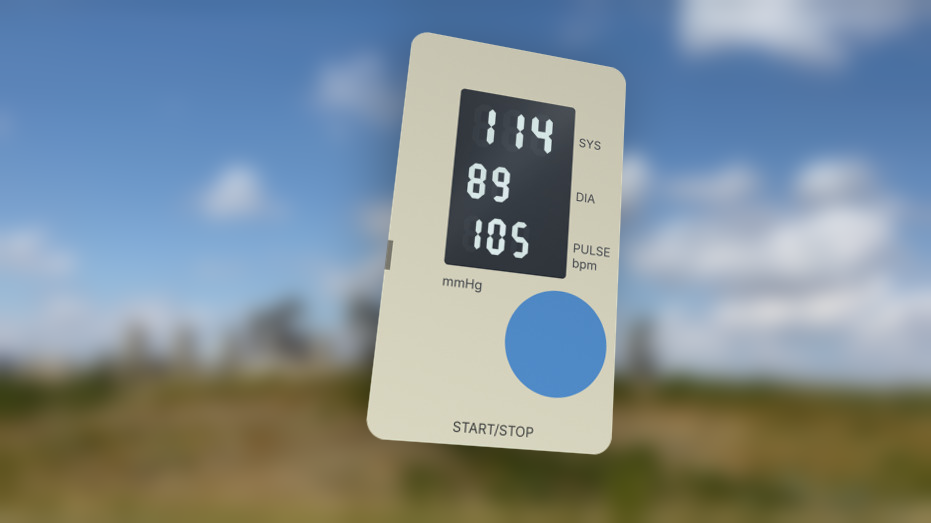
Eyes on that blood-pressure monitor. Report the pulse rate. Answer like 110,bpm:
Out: 105,bpm
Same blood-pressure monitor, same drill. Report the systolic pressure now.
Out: 114,mmHg
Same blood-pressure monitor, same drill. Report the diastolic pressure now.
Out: 89,mmHg
